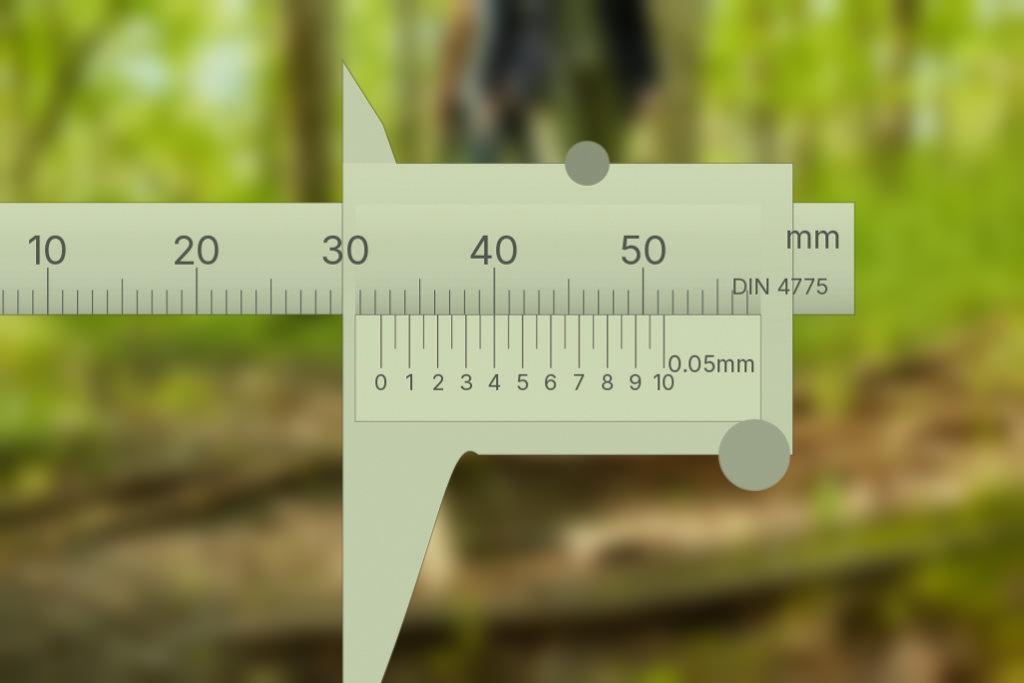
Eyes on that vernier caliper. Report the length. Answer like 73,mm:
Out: 32.4,mm
